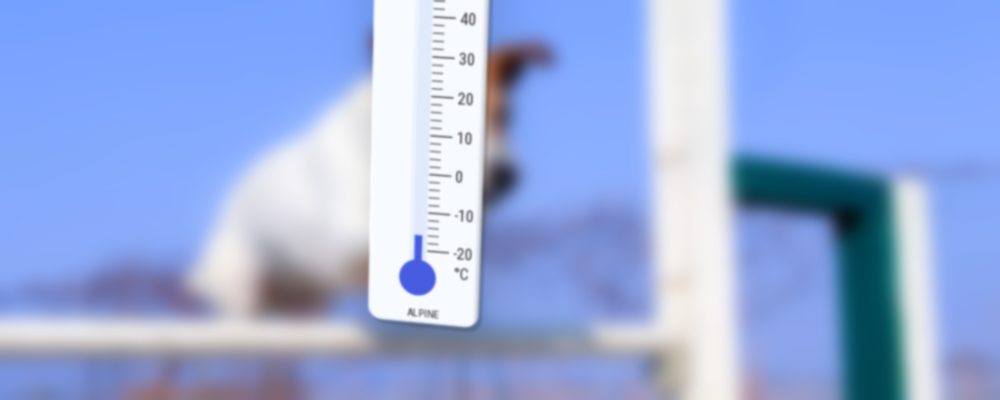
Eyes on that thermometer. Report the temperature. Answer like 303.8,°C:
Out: -16,°C
